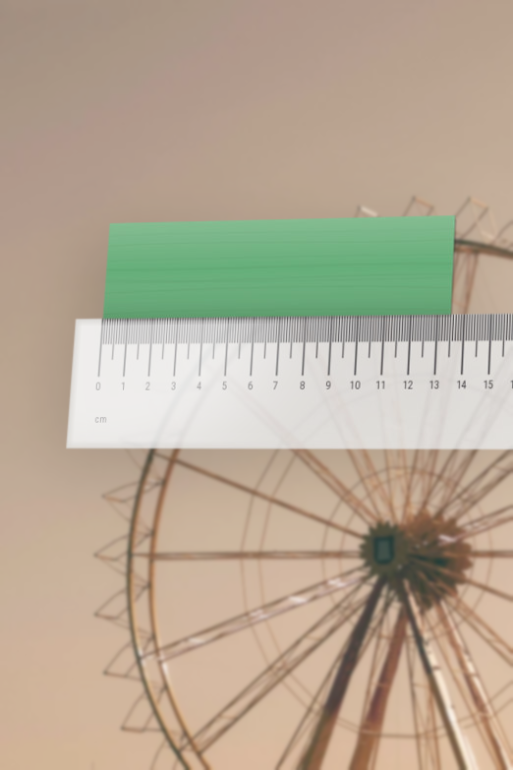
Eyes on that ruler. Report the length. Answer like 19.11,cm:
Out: 13.5,cm
